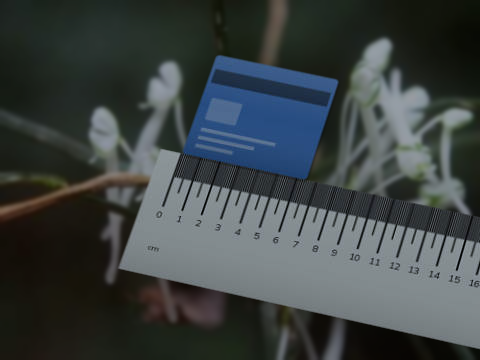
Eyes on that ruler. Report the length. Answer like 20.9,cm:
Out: 6.5,cm
